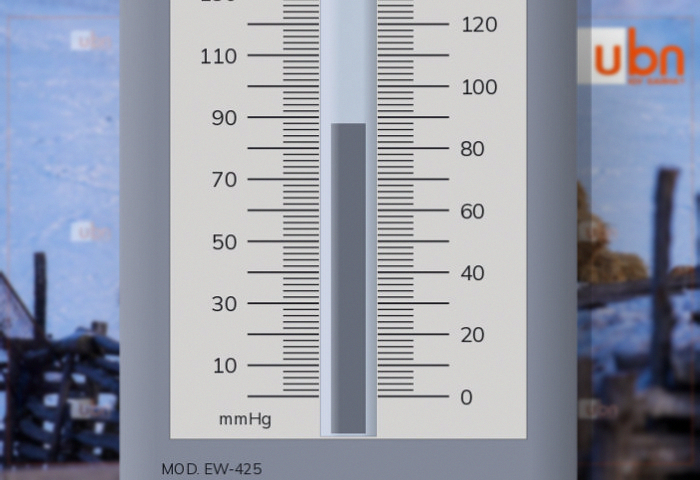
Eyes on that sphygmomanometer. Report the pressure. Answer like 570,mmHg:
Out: 88,mmHg
